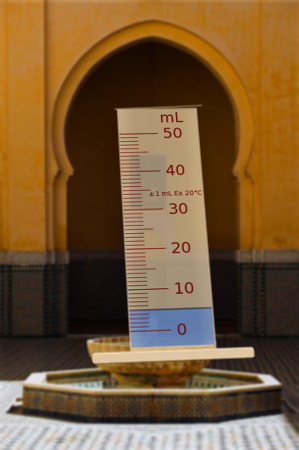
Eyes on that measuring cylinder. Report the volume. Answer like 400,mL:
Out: 5,mL
